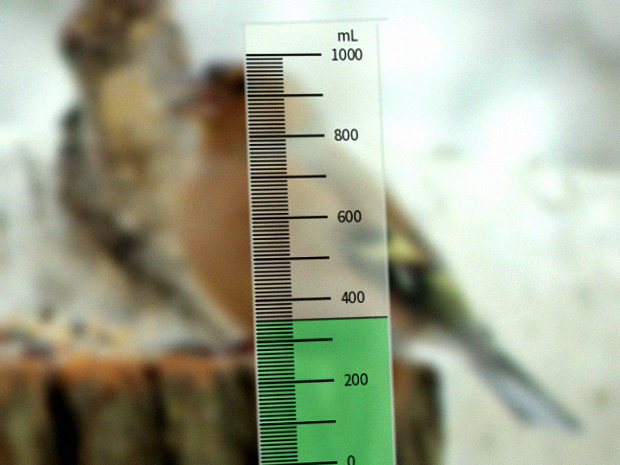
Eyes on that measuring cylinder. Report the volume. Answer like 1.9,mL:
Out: 350,mL
